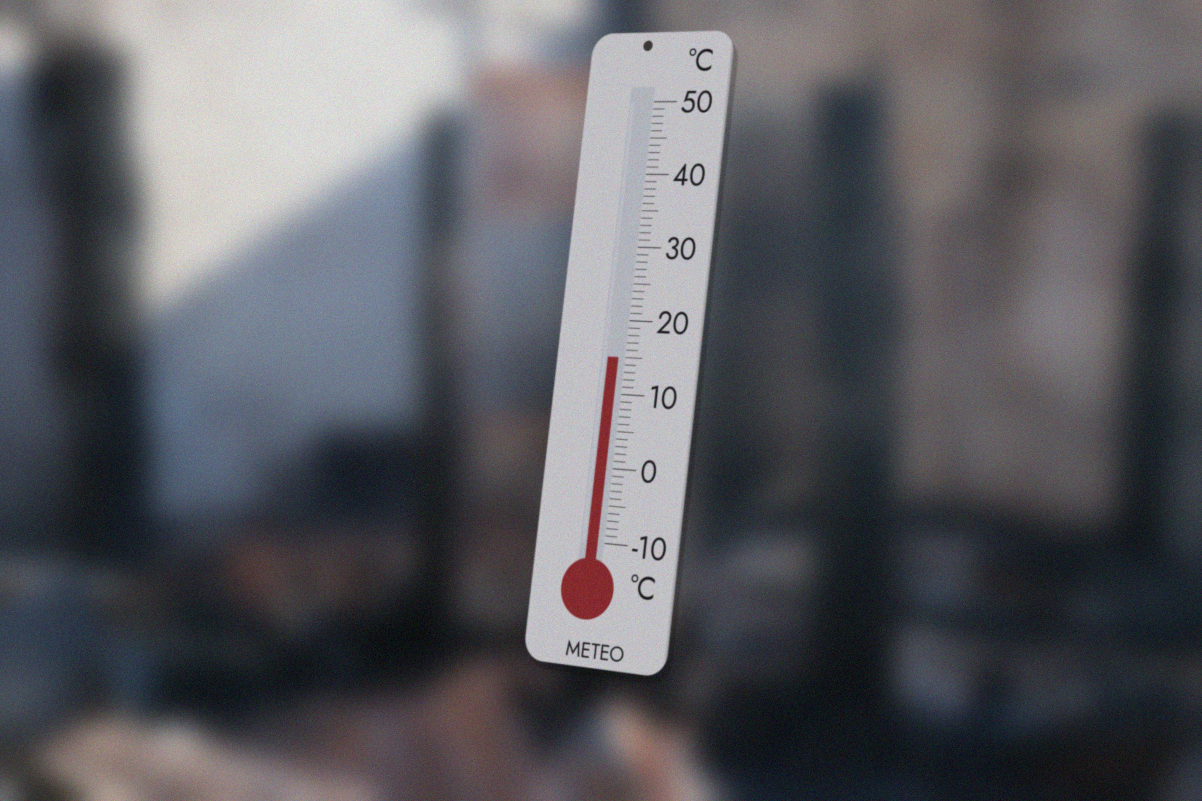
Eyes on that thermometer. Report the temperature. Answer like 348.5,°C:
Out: 15,°C
